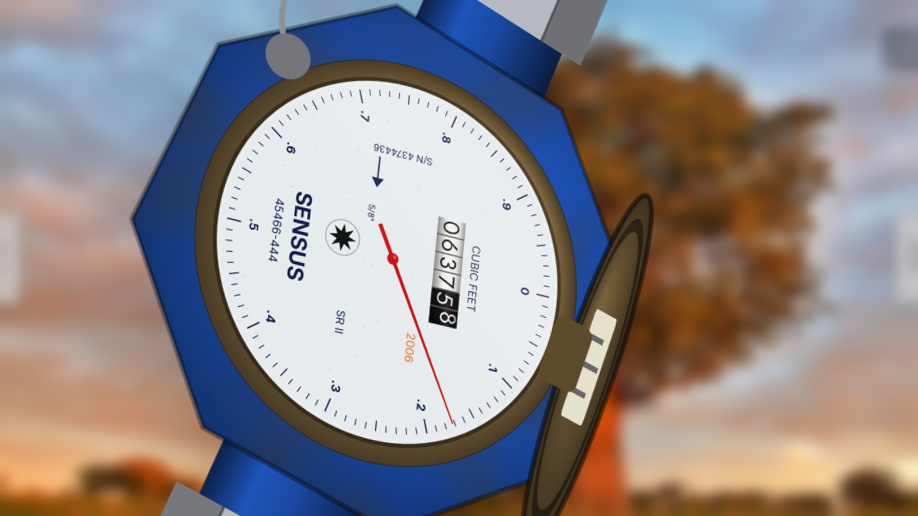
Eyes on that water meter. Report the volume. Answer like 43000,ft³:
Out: 63758.17,ft³
